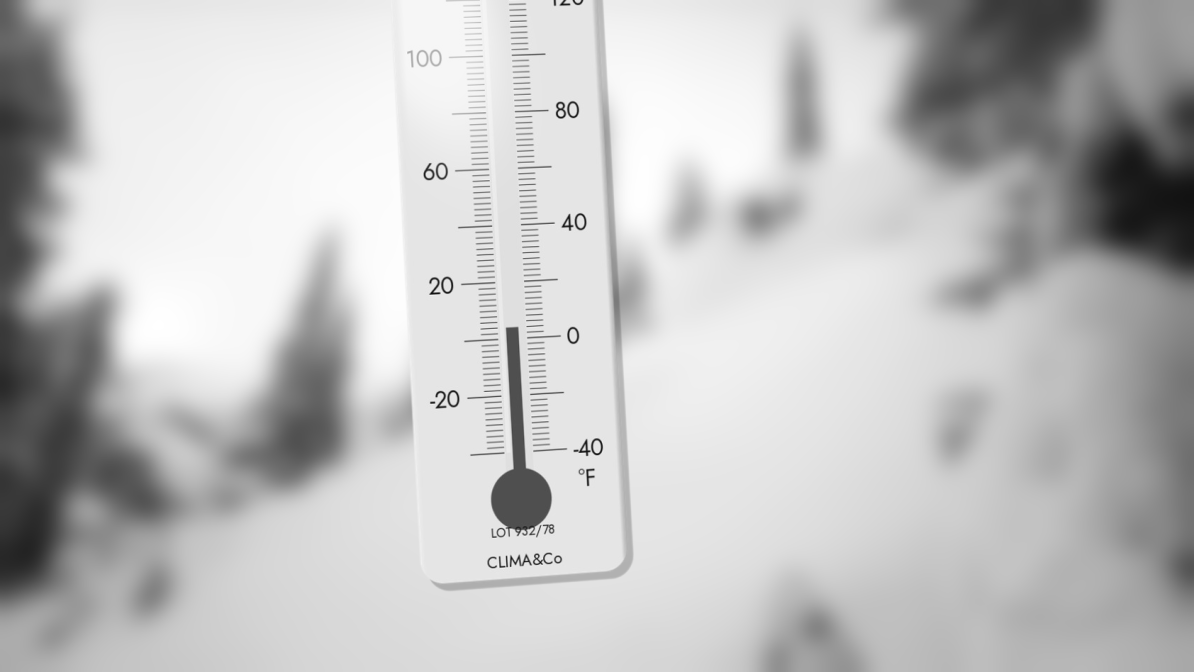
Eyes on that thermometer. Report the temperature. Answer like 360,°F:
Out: 4,°F
